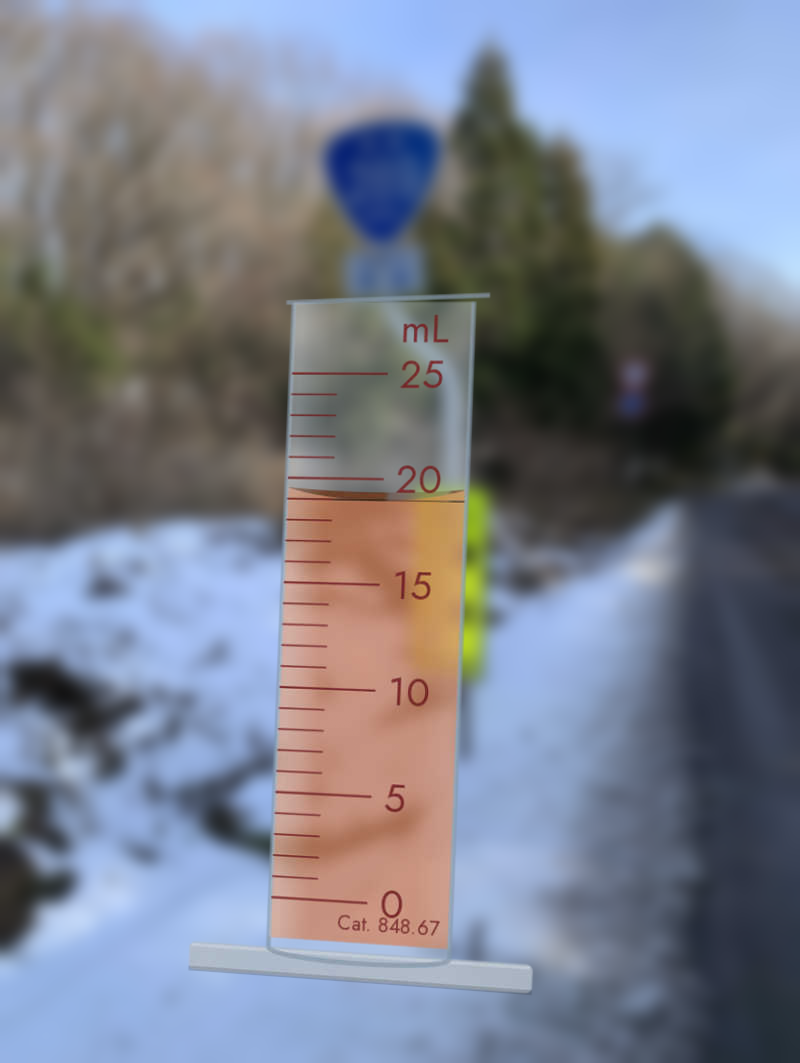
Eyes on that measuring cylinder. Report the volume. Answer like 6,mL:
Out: 19,mL
